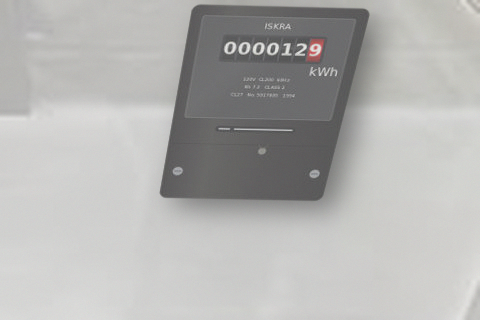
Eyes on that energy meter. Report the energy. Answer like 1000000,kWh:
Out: 12.9,kWh
